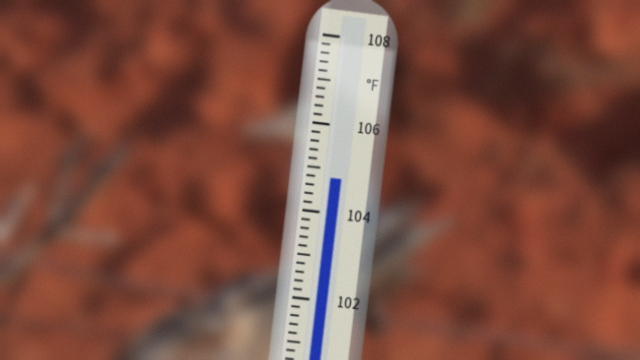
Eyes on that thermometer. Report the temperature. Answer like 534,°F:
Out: 104.8,°F
